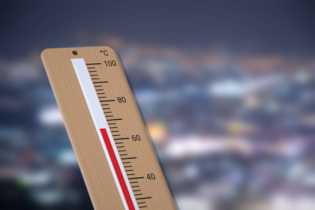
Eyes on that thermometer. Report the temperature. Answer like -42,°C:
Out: 66,°C
